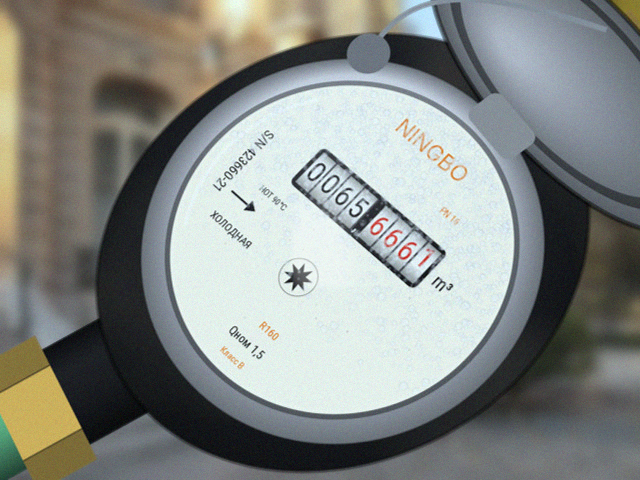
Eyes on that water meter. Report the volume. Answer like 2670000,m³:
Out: 65.6661,m³
